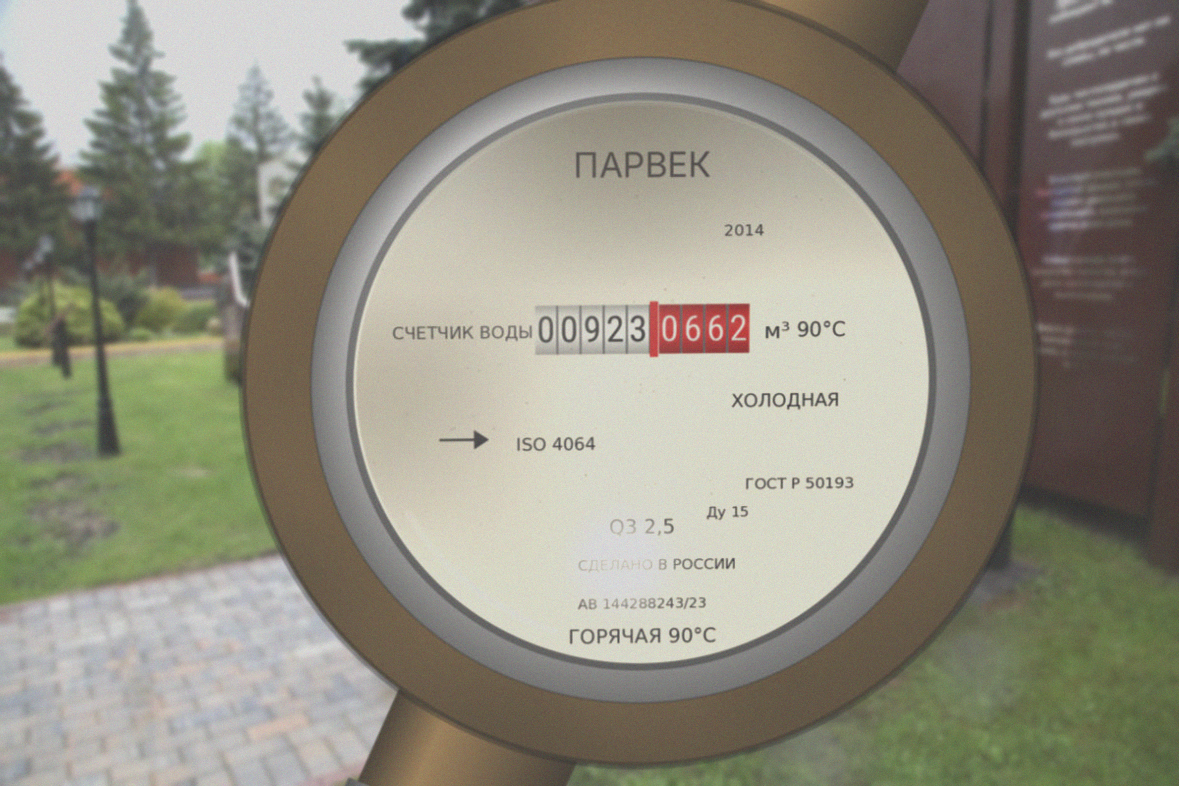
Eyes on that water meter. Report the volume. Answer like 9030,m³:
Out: 923.0662,m³
